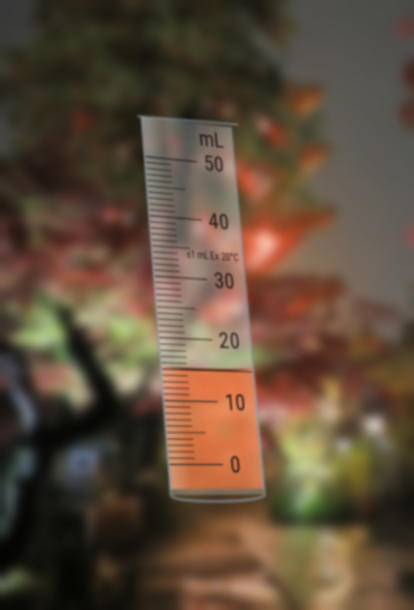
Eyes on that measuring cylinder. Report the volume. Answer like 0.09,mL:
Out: 15,mL
